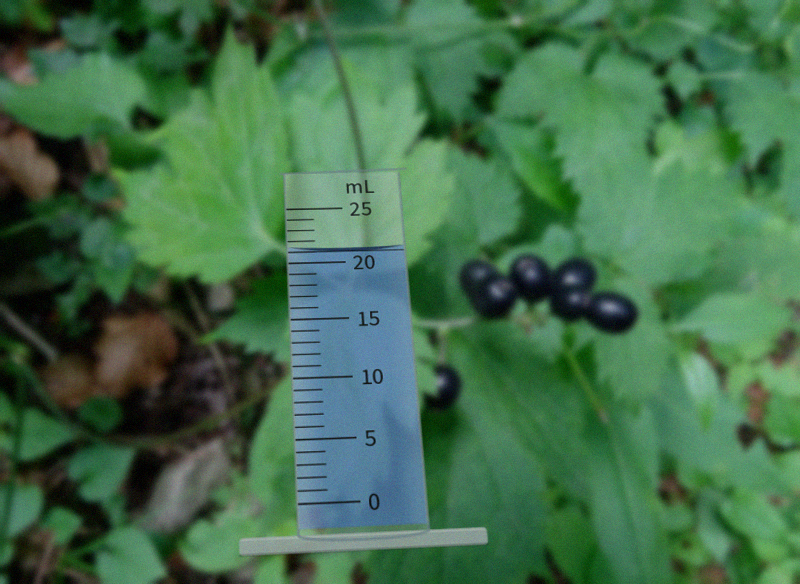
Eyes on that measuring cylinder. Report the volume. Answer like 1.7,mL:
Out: 21,mL
